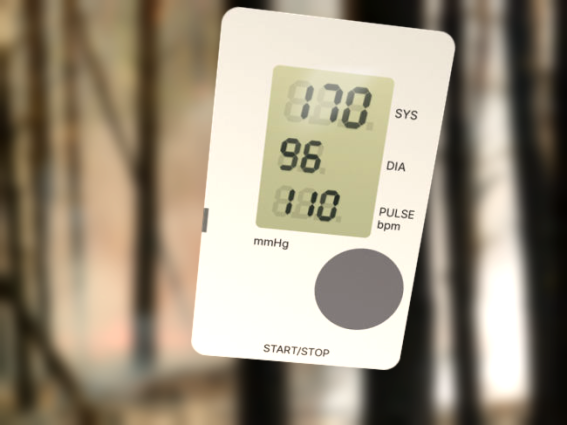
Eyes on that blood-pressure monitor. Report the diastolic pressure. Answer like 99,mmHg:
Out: 96,mmHg
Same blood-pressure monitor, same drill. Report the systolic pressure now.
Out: 170,mmHg
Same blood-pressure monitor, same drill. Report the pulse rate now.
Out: 110,bpm
